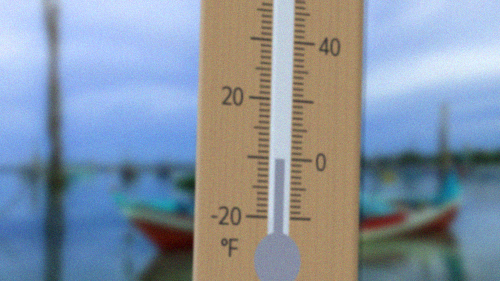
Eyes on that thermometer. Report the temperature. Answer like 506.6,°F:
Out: 0,°F
